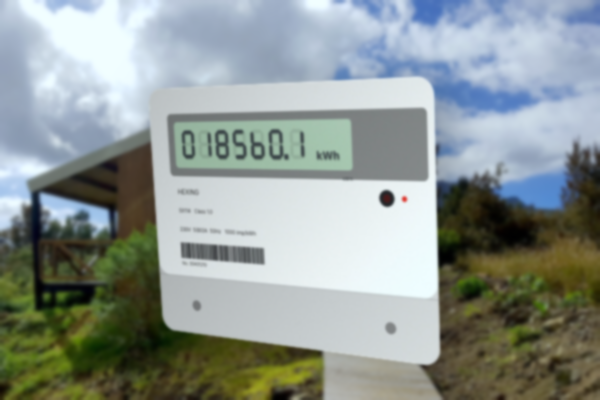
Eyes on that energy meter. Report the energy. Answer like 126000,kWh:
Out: 18560.1,kWh
